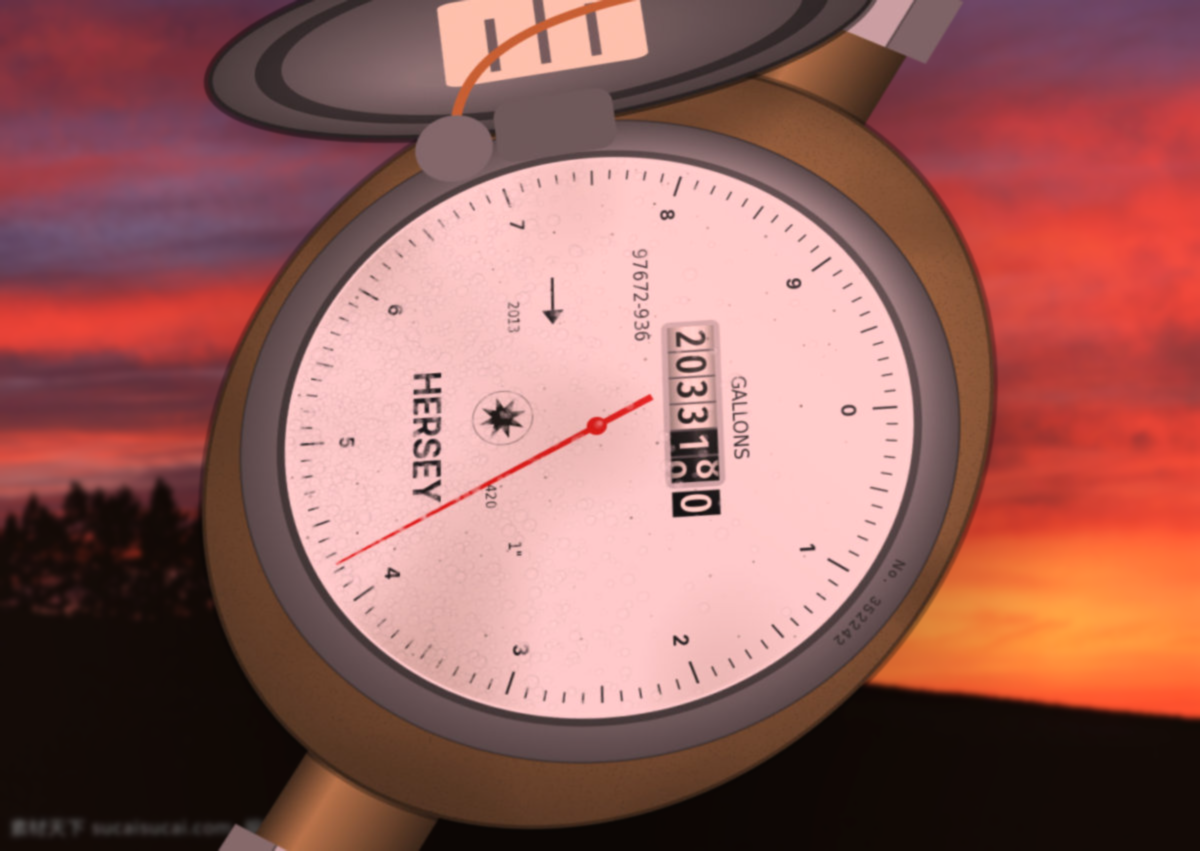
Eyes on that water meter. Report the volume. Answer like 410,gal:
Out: 2033184.2,gal
